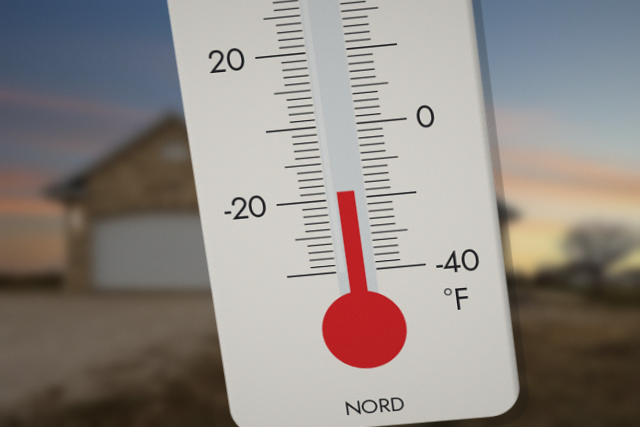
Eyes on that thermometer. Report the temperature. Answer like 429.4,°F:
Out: -18,°F
